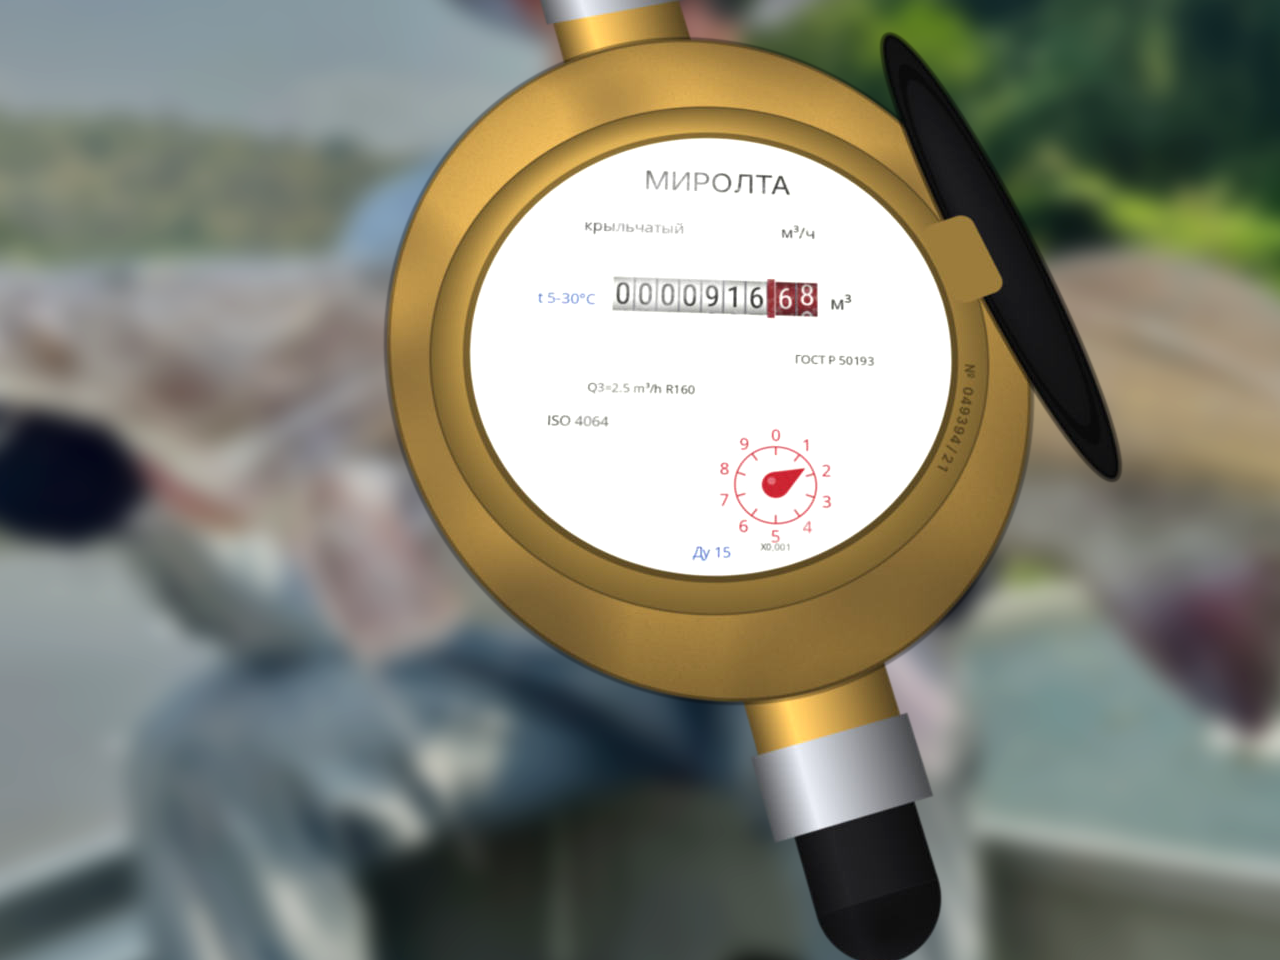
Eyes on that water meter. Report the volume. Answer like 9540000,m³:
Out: 916.681,m³
